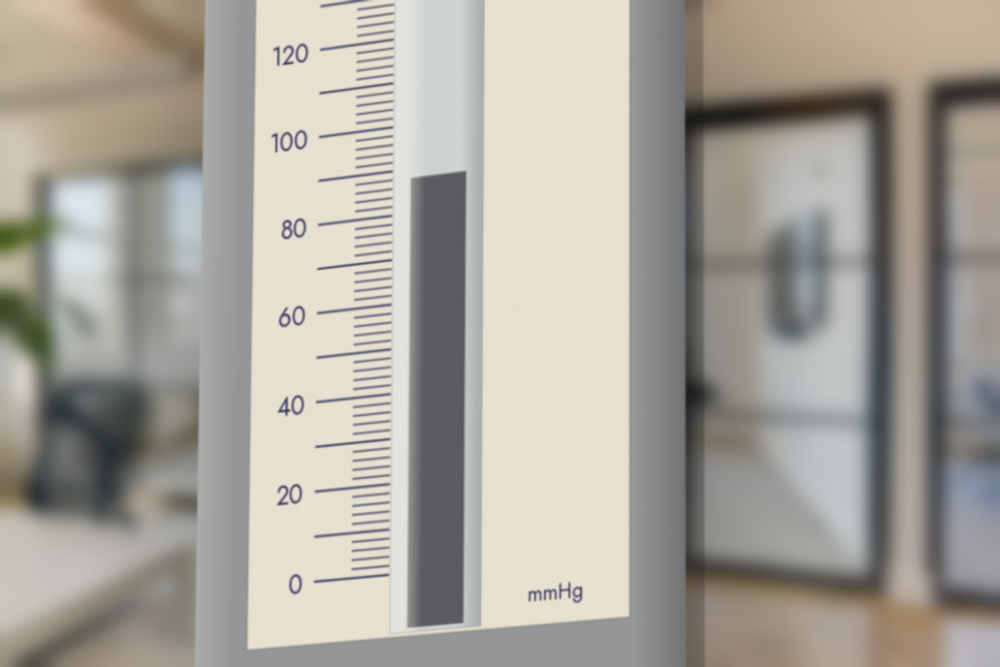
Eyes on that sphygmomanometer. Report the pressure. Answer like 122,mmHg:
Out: 88,mmHg
